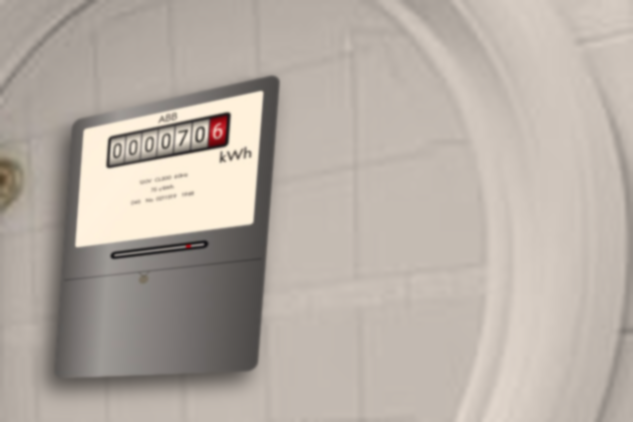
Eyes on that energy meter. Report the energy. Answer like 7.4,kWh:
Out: 70.6,kWh
